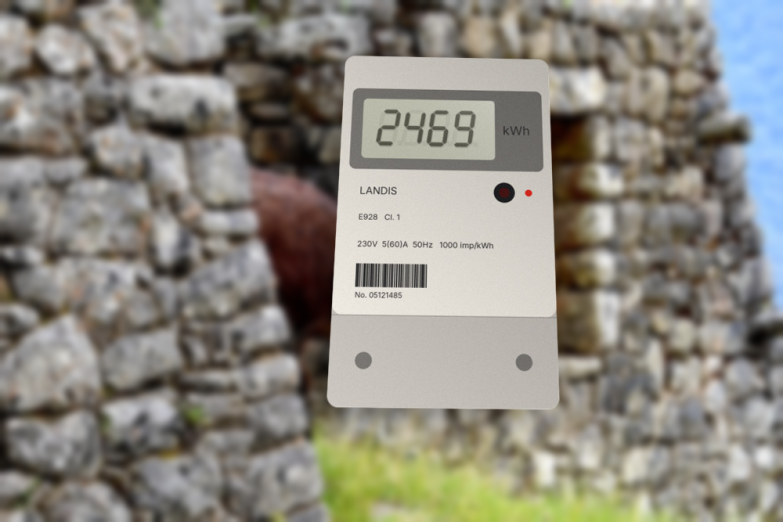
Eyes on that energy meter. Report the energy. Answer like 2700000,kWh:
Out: 2469,kWh
